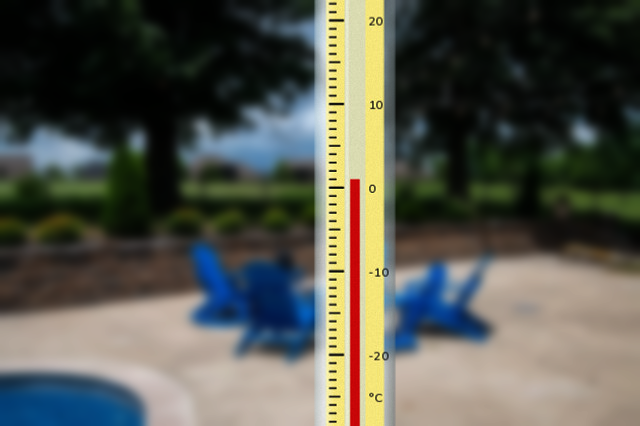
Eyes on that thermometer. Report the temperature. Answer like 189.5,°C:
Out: 1,°C
